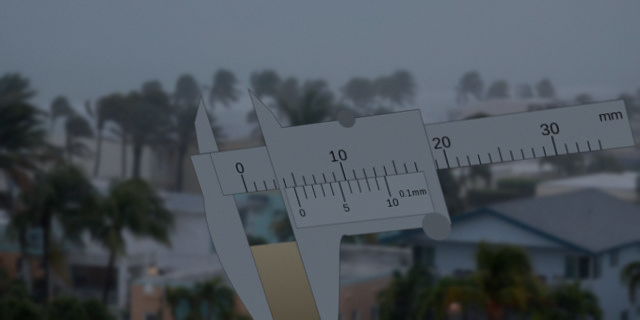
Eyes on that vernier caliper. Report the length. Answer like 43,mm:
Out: 4.8,mm
